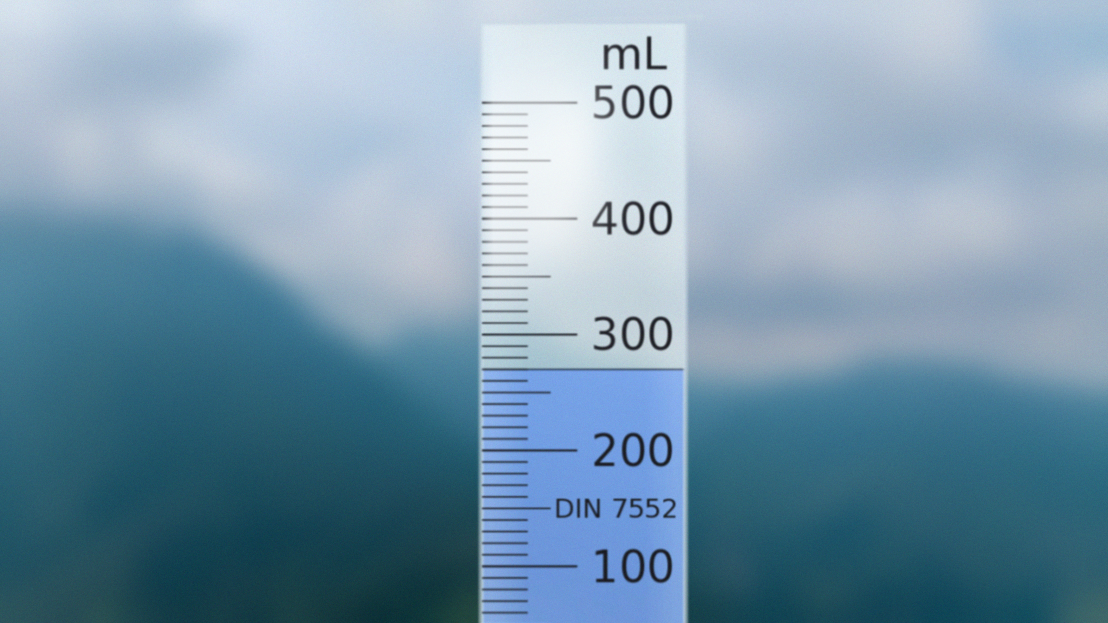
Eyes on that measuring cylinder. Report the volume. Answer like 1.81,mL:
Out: 270,mL
